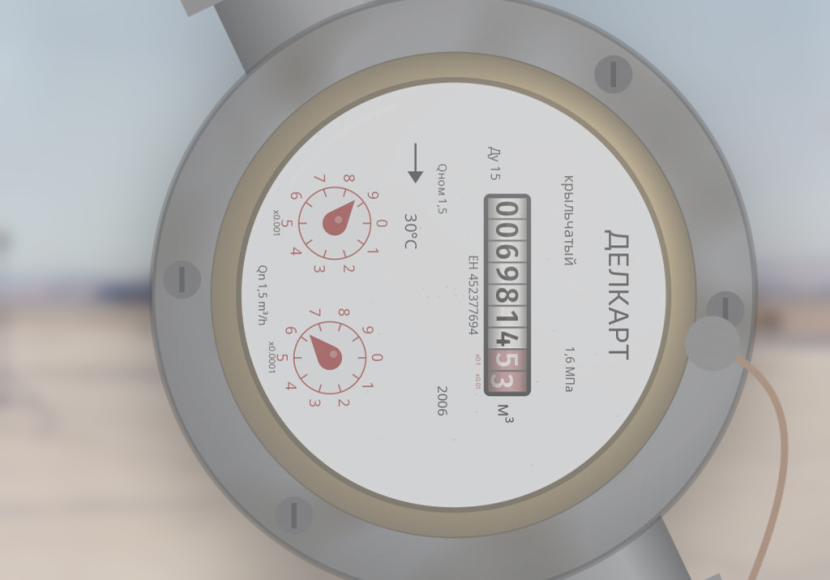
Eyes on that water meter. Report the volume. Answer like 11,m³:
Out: 69814.5286,m³
